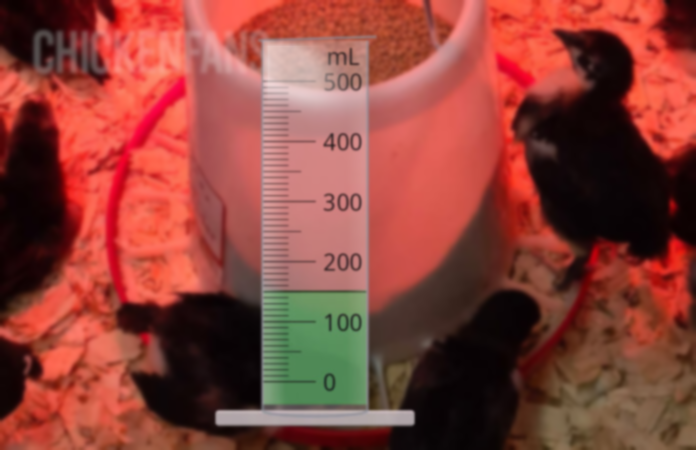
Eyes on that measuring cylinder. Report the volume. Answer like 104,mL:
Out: 150,mL
